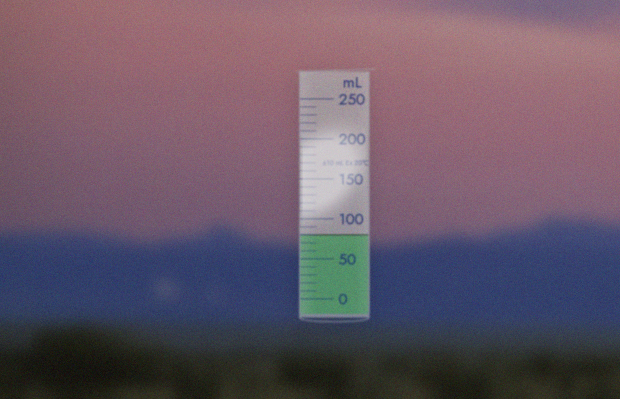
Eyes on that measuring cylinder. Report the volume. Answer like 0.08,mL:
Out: 80,mL
